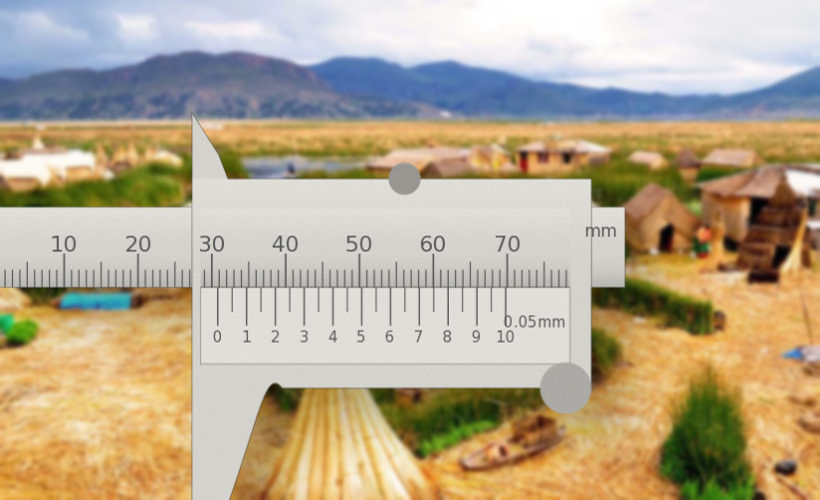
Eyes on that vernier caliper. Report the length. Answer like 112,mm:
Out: 30.8,mm
